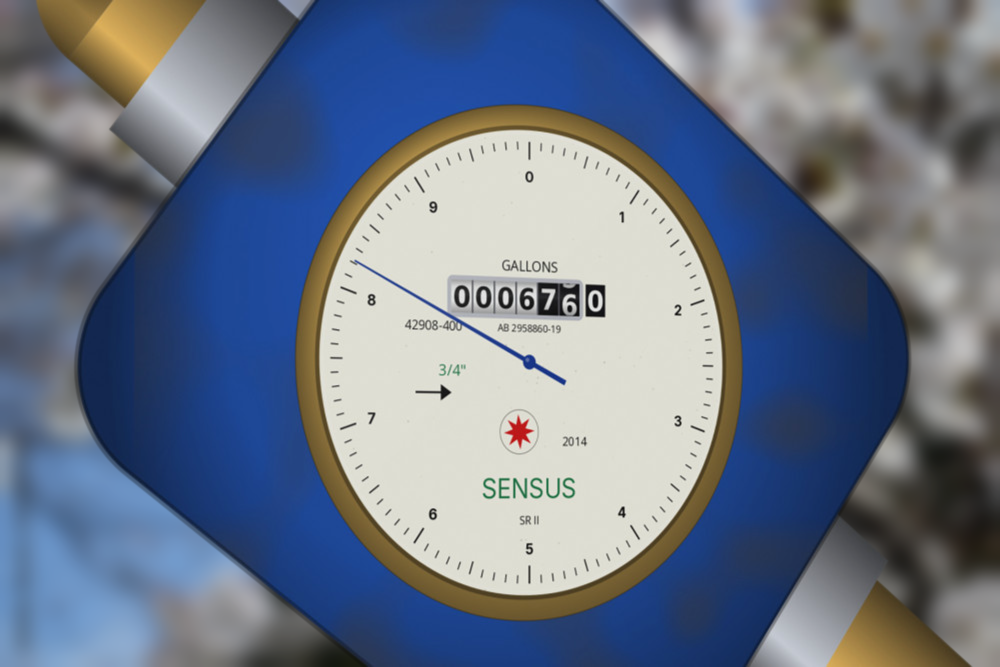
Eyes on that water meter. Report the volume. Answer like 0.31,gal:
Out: 6758.2,gal
